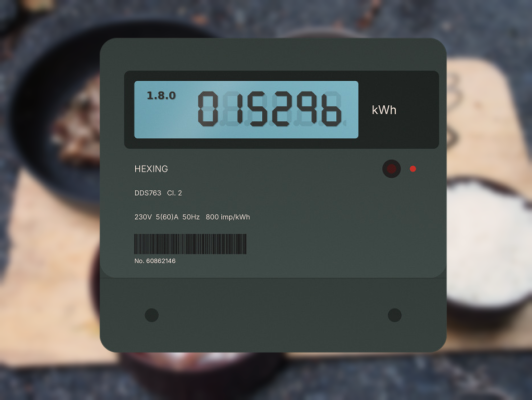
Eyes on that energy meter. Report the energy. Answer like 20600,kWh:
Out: 15296,kWh
